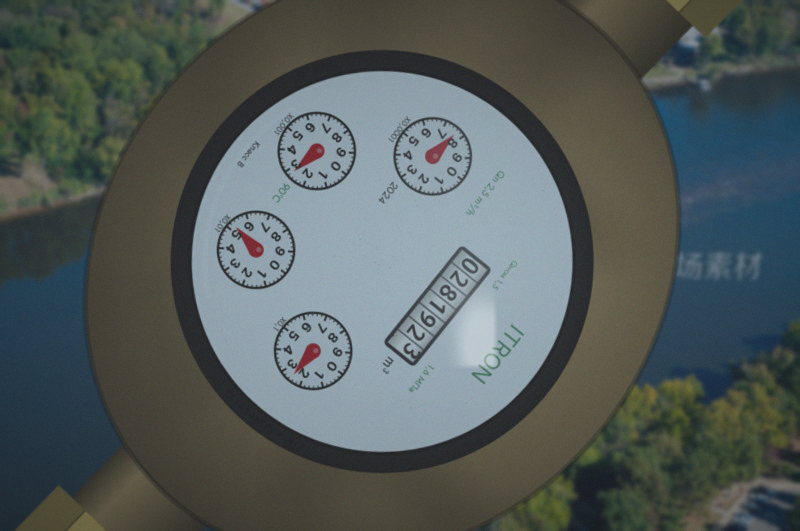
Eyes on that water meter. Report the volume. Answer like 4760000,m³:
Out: 281923.2527,m³
